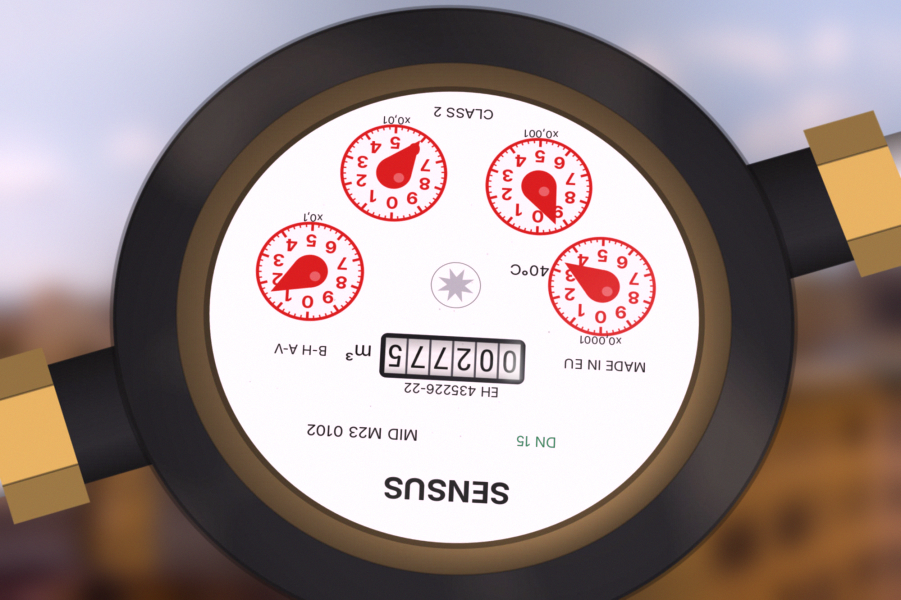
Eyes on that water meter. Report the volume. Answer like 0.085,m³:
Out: 2775.1593,m³
